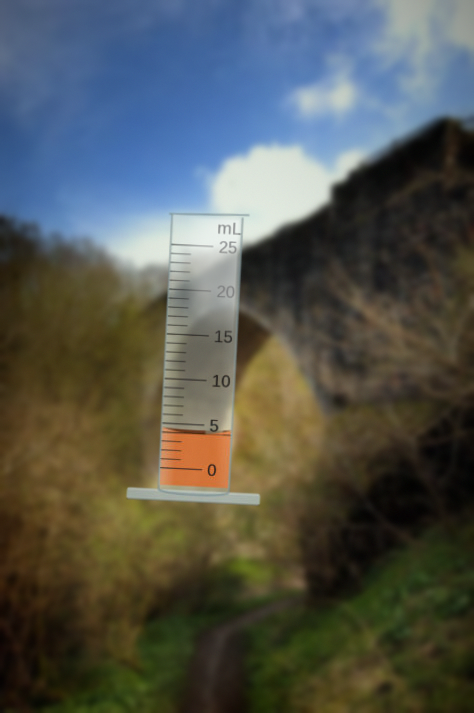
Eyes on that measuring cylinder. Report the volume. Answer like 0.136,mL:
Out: 4,mL
